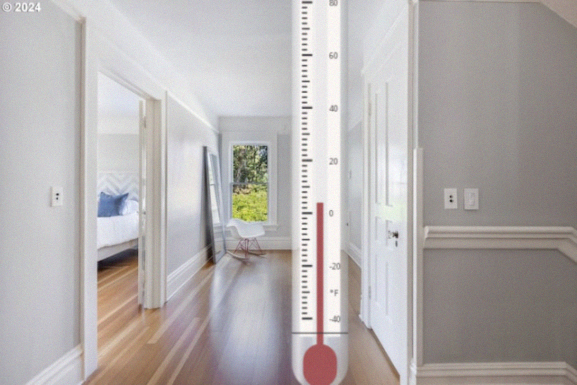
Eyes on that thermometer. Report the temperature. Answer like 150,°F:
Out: 4,°F
